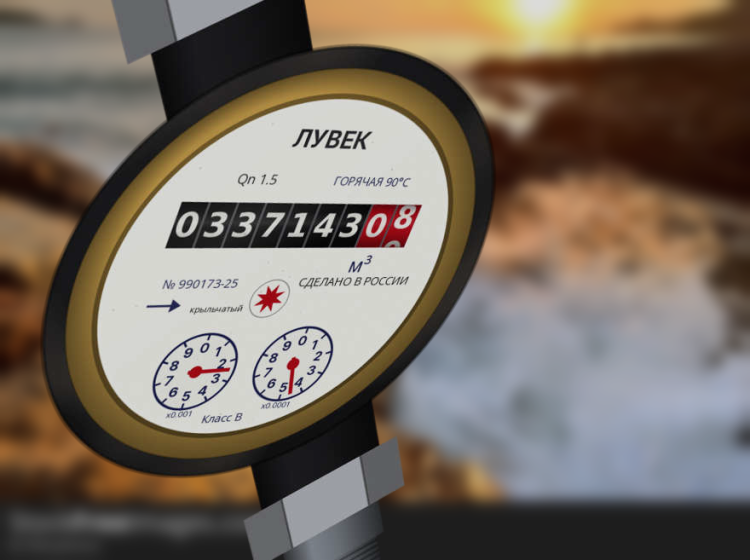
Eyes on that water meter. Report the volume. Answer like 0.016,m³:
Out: 337143.0824,m³
